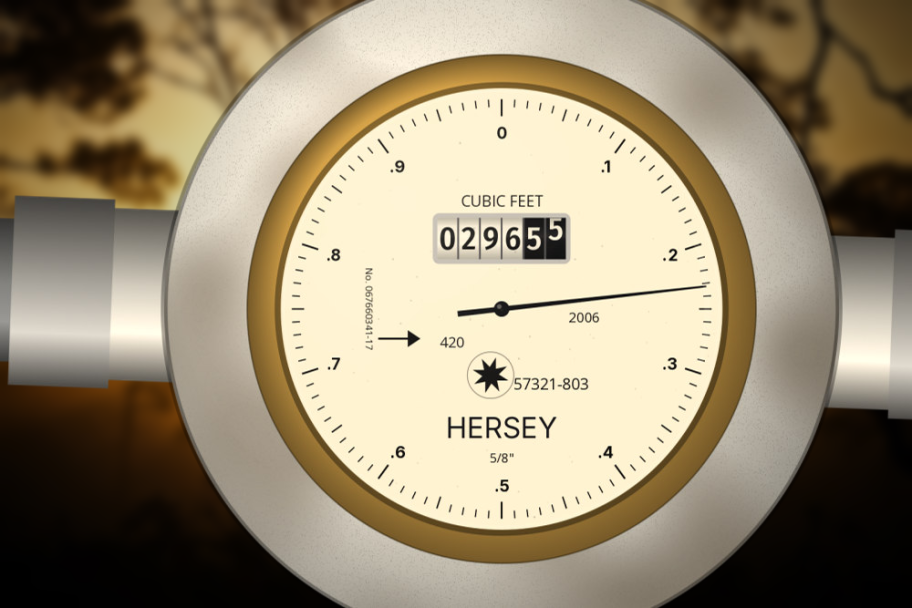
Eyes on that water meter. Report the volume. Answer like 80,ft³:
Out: 29655.23,ft³
